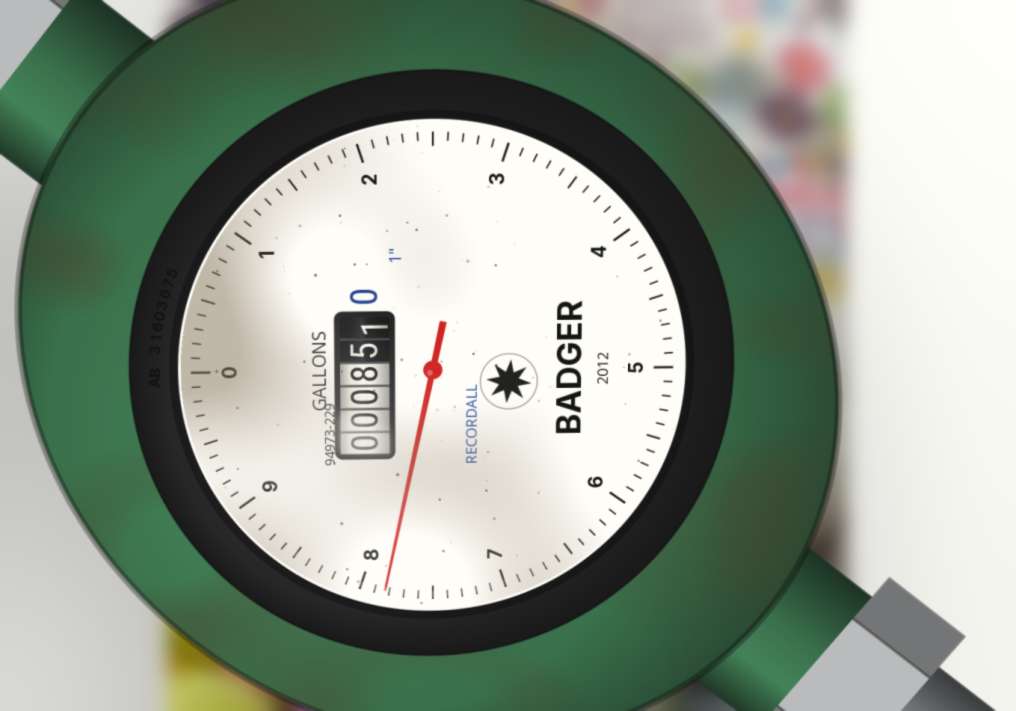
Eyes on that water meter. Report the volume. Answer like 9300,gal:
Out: 8507.8,gal
